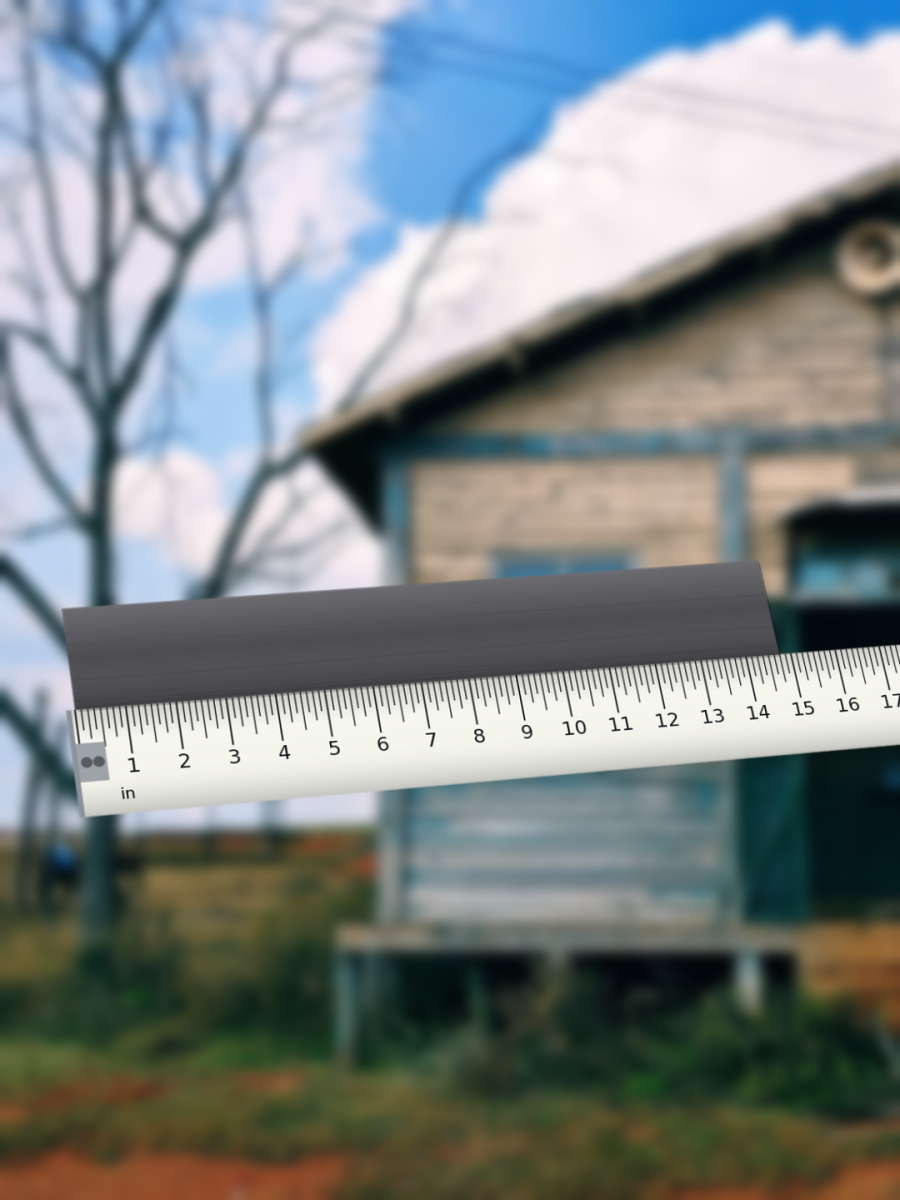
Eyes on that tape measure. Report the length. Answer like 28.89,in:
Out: 14.75,in
